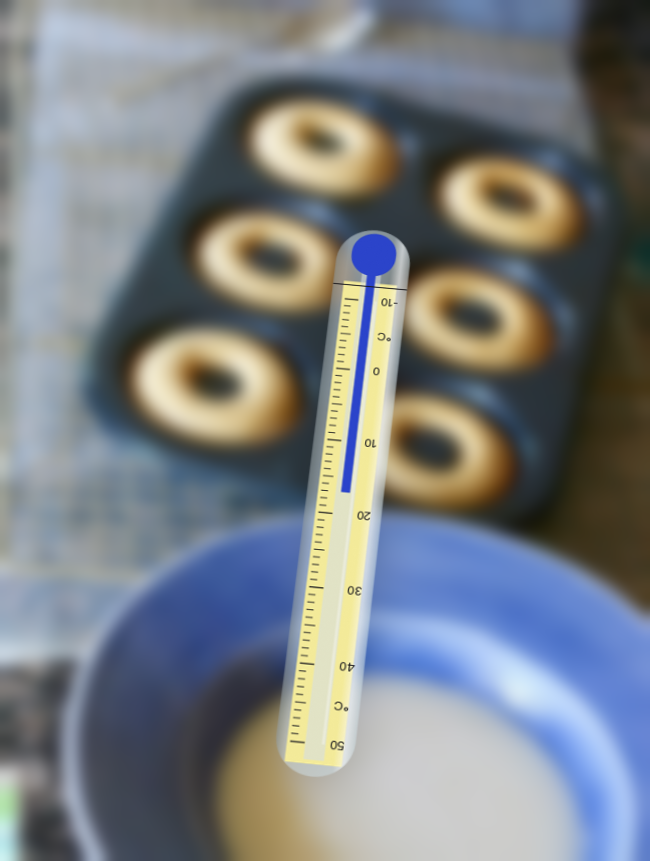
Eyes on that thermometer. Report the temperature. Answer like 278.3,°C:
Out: 17,°C
